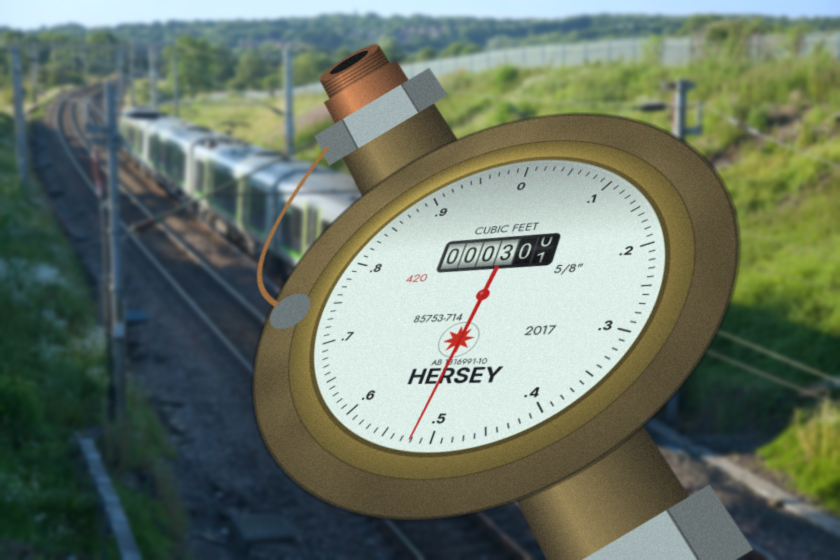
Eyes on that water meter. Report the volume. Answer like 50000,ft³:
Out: 300.52,ft³
